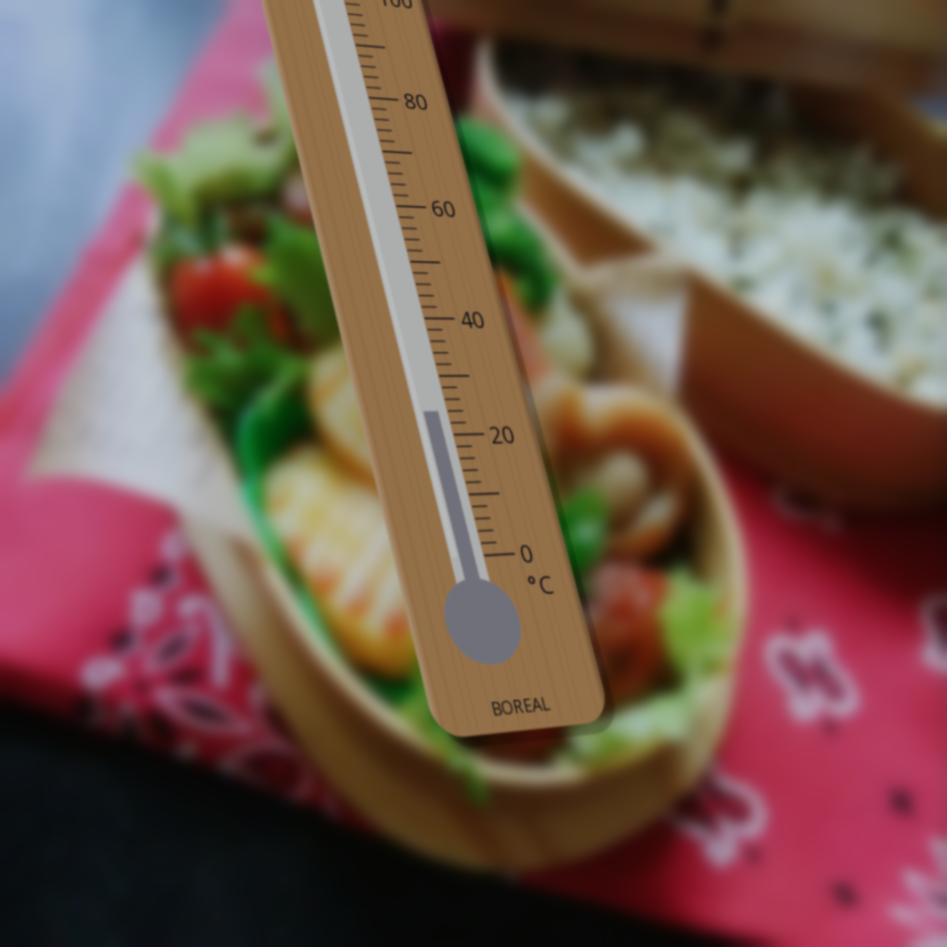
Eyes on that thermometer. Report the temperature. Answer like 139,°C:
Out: 24,°C
